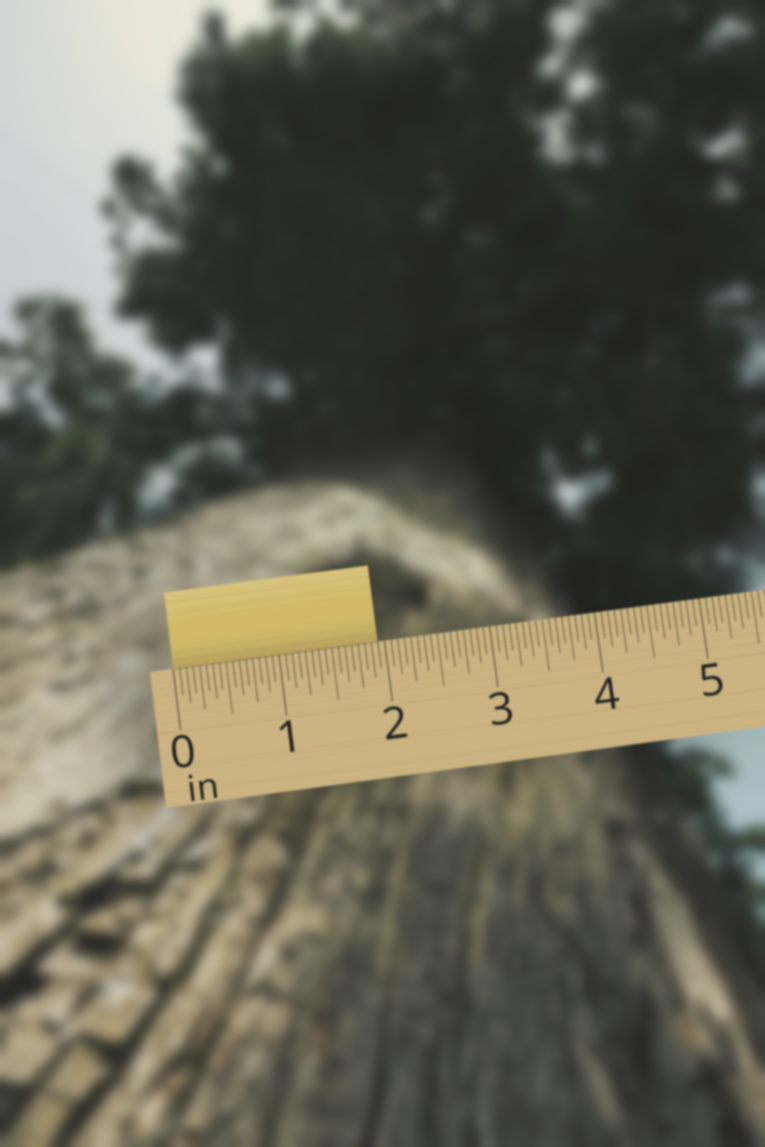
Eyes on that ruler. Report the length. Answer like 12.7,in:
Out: 1.9375,in
